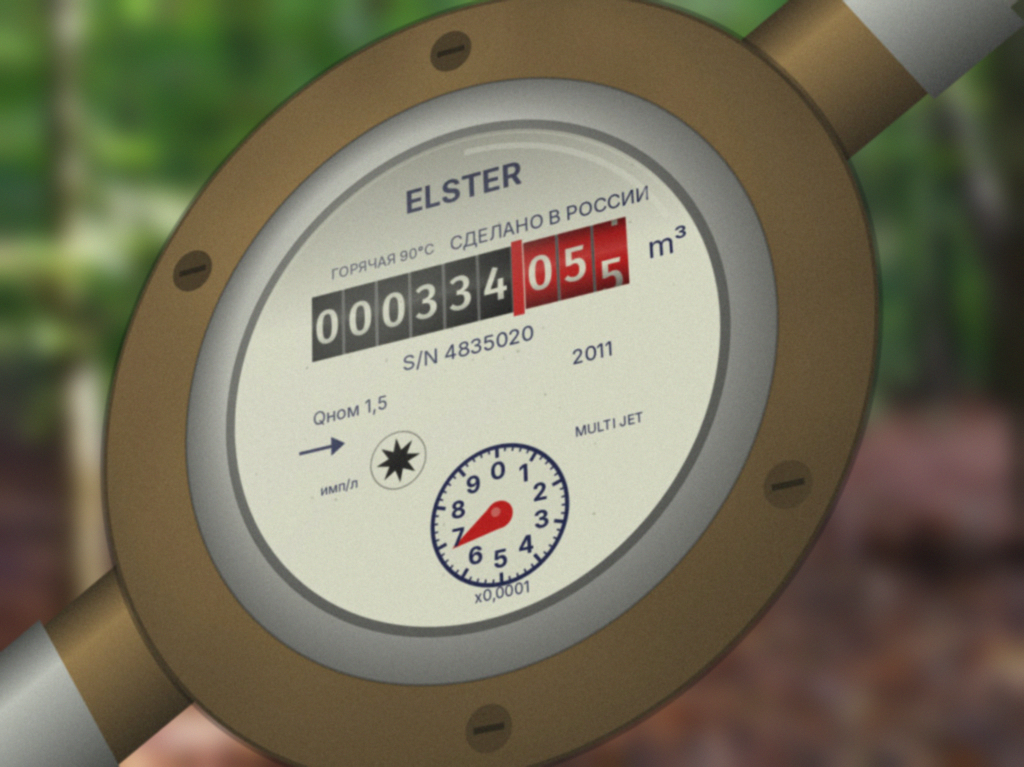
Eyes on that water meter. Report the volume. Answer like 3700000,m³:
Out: 334.0546,m³
